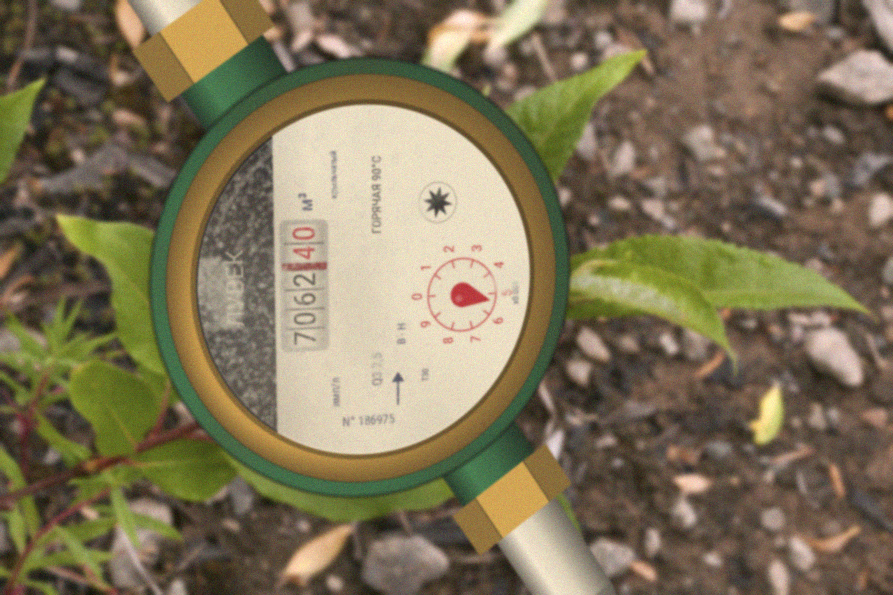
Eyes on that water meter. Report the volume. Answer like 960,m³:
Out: 7062.405,m³
